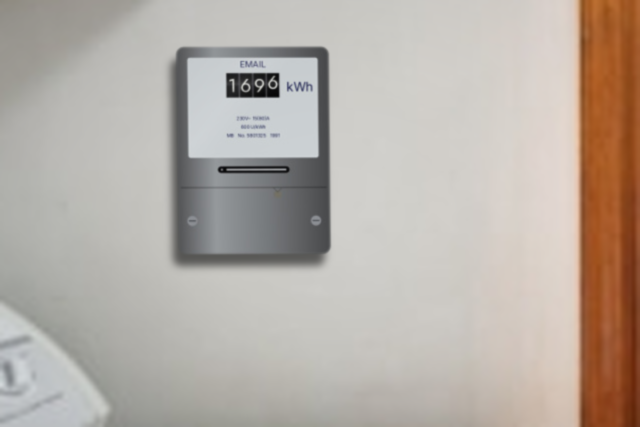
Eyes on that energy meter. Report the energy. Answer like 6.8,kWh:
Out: 1696,kWh
